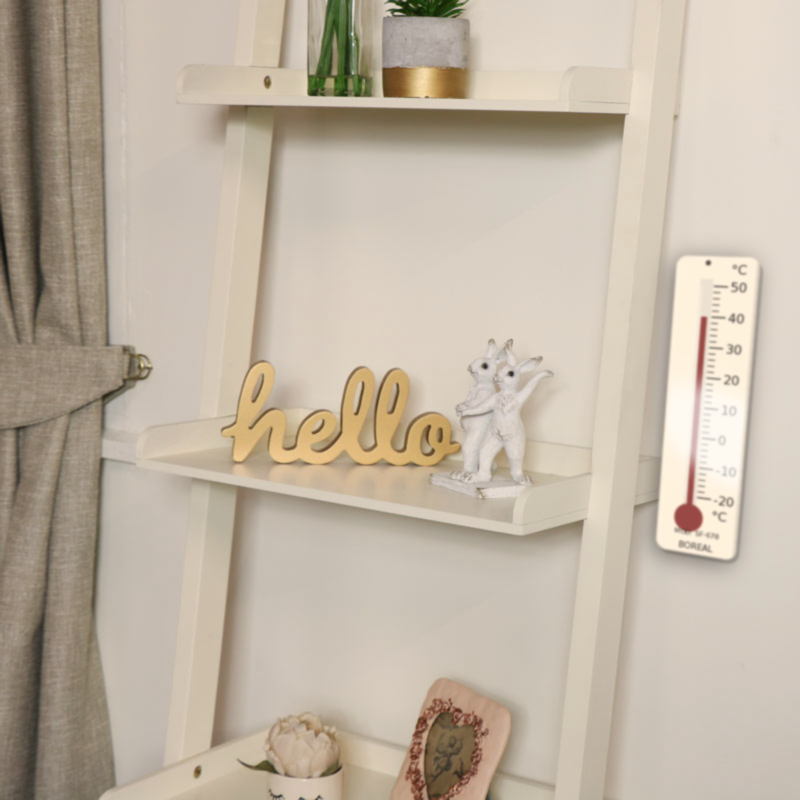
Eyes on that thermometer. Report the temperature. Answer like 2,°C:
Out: 40,°C
